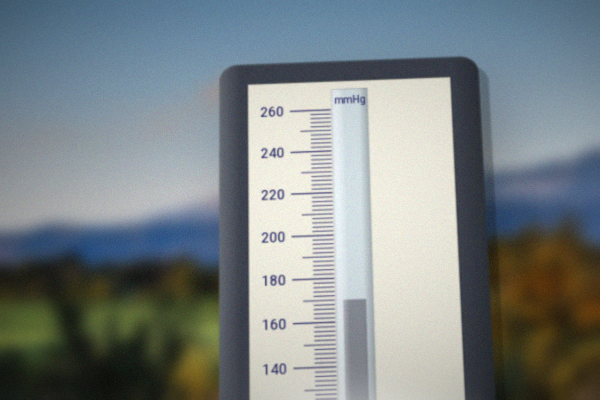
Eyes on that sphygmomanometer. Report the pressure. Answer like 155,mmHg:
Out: 170,mmHg
